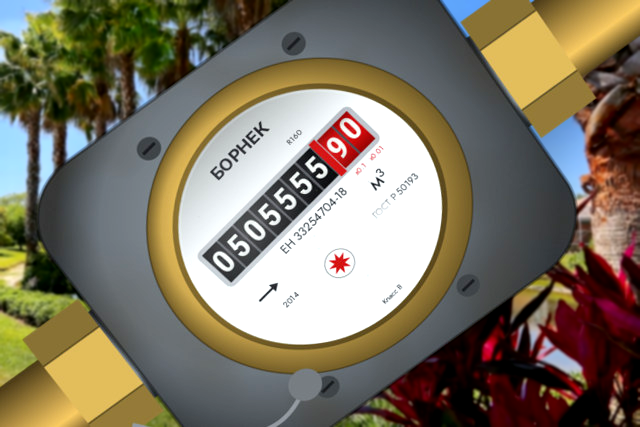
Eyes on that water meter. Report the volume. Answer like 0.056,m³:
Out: 505555.90,m³
